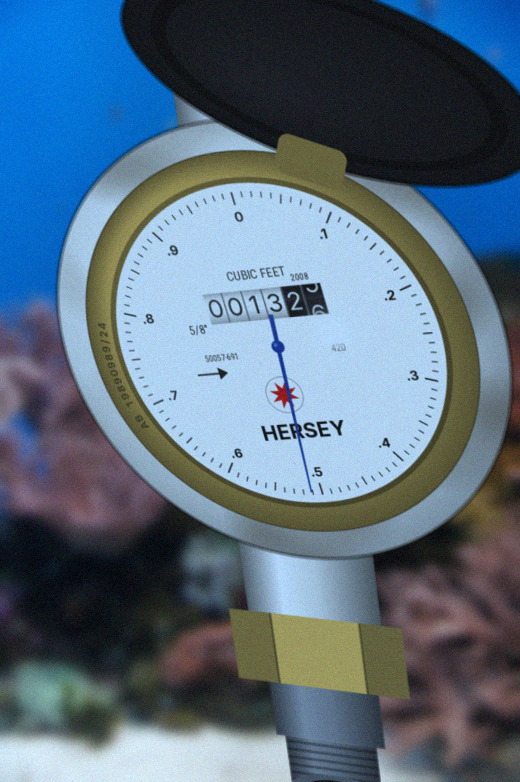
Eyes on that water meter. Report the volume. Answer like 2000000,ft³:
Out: 1325.51,ft³
